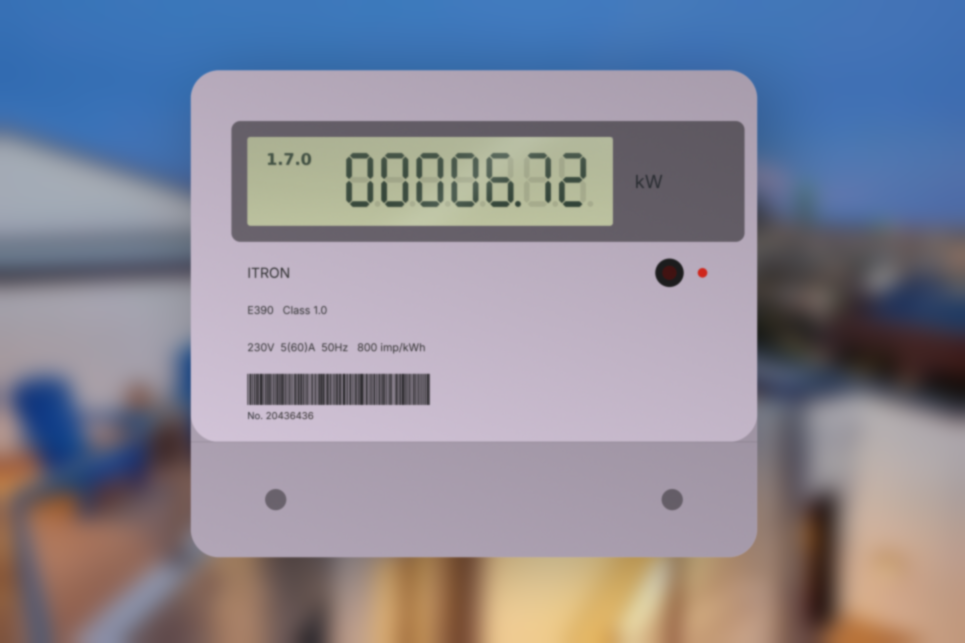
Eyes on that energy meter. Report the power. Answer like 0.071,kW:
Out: 6.72,kW
